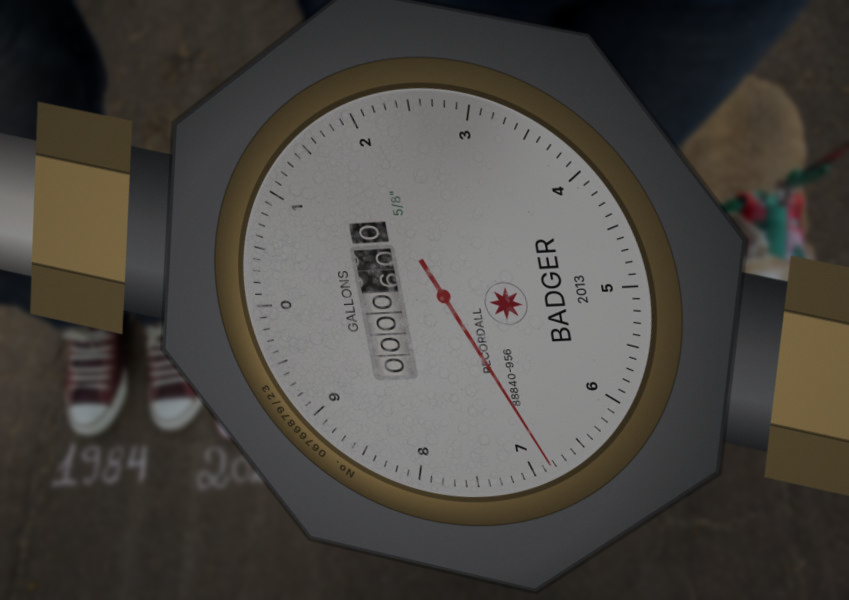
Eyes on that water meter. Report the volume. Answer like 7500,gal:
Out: 596.8,gal
